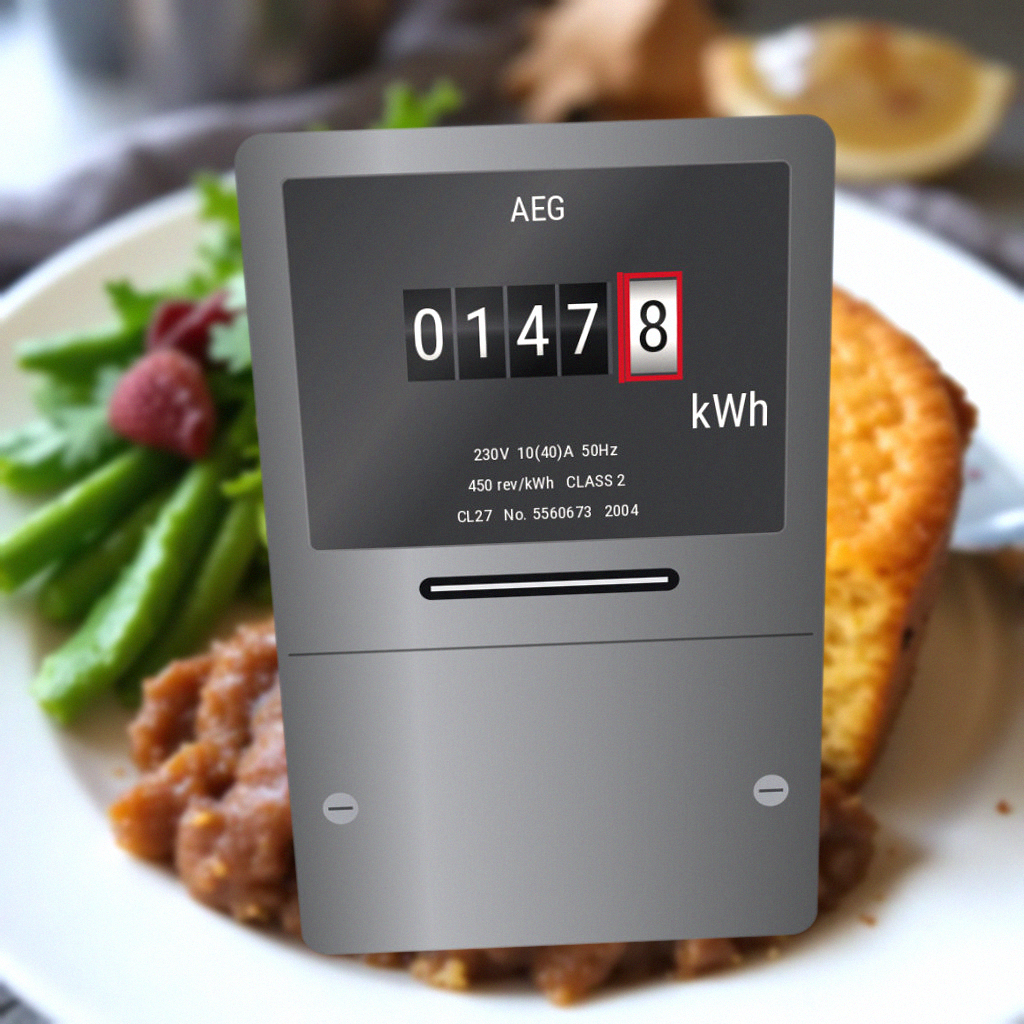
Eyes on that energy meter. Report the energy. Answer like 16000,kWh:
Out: 147.8,kWh
